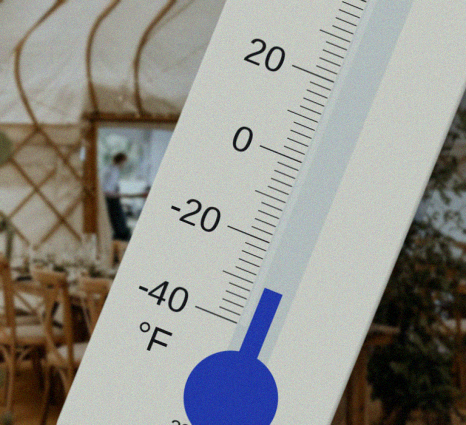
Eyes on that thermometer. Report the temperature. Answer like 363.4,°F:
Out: -30,°F
